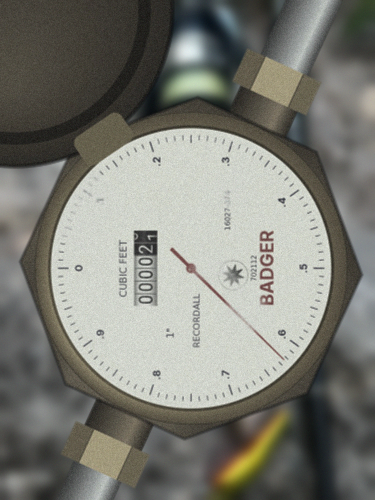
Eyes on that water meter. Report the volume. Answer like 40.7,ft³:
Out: 20.62,ft³
